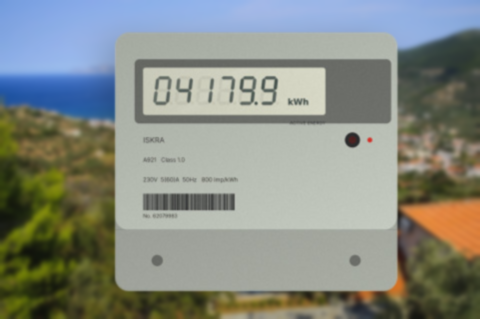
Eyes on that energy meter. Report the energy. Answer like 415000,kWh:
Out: 4179.9,kWh
